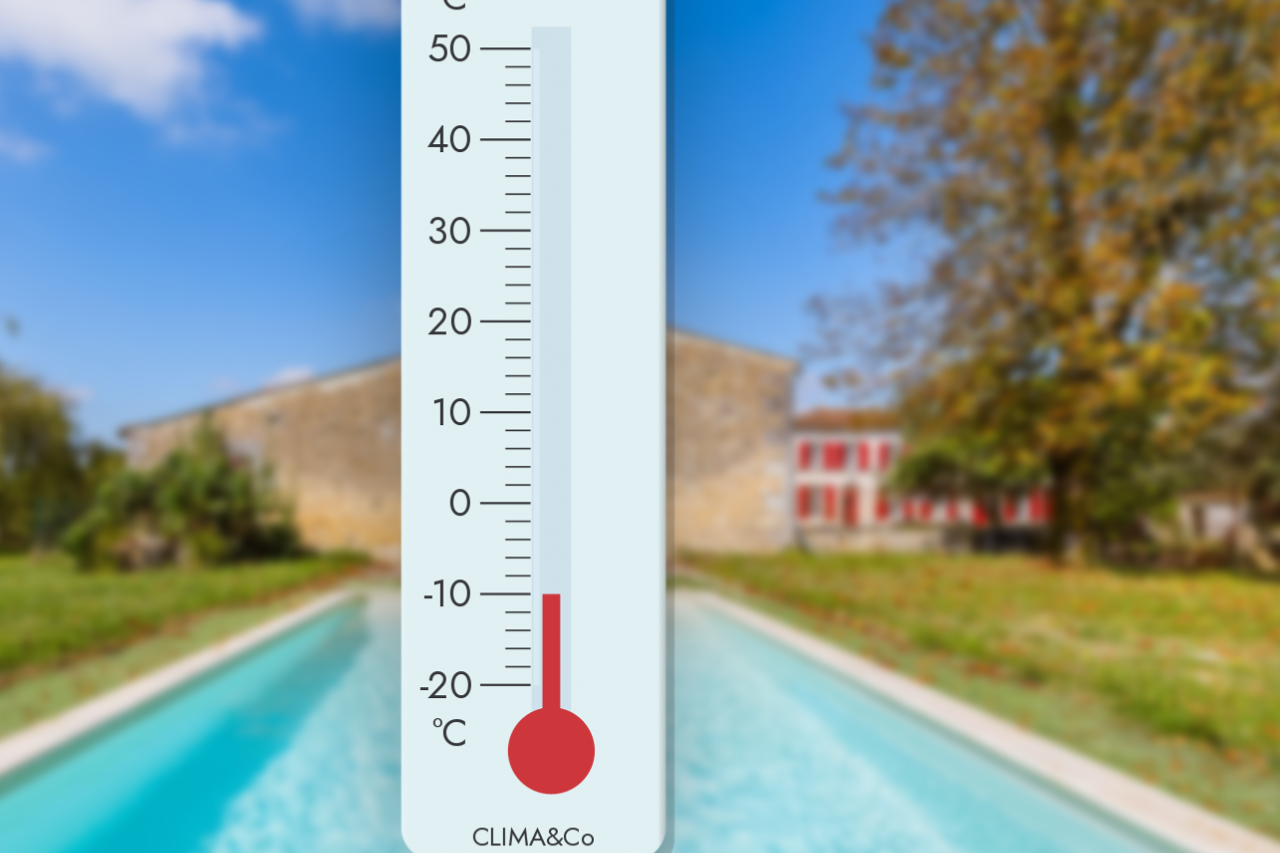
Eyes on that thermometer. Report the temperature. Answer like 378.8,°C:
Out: -10,°C
